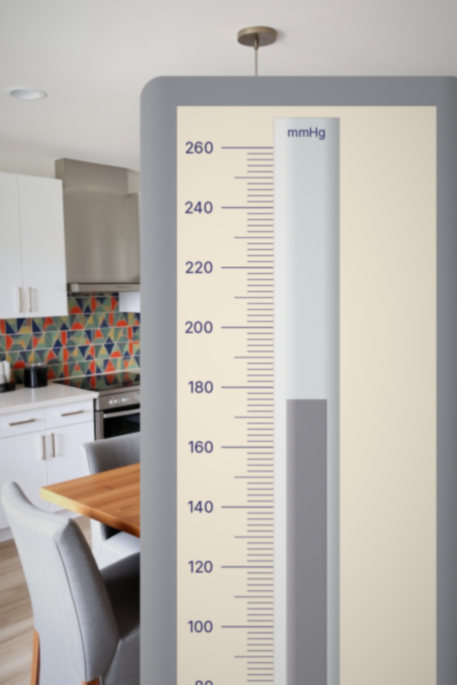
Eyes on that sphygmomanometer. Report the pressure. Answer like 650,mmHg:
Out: 176,mmHg
